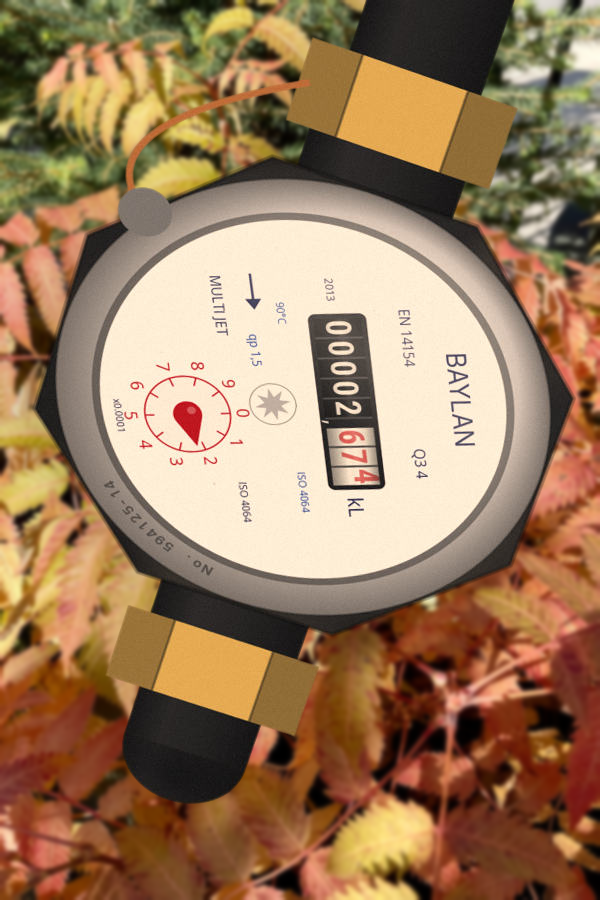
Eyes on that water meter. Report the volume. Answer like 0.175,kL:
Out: 2.6742,kL
